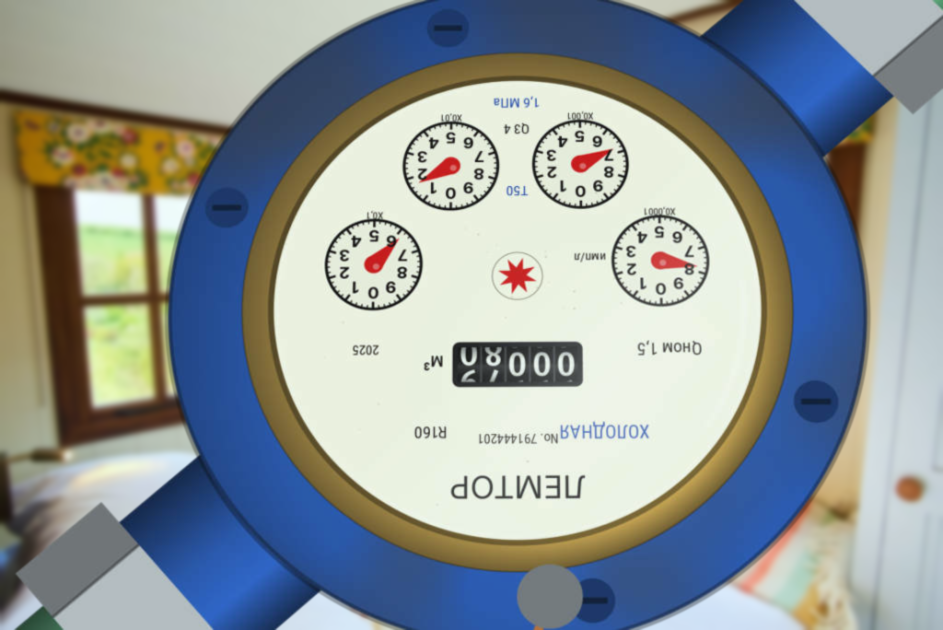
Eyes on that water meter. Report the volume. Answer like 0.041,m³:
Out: 79.6167,m³
